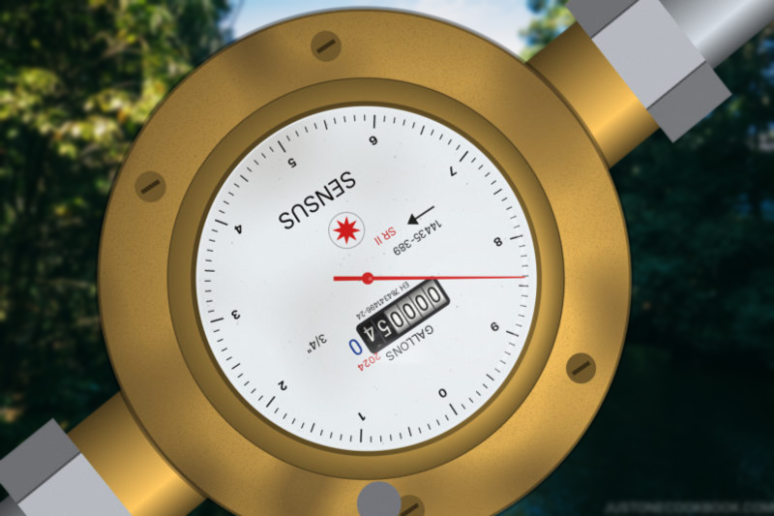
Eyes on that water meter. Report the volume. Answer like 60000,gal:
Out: 538.4,gal
